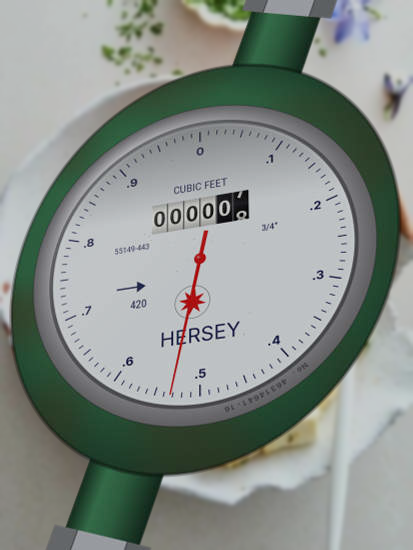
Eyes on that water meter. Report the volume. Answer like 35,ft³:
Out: 7.53,ft³
